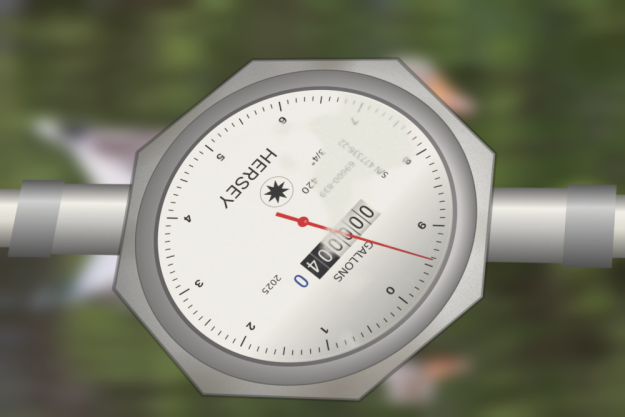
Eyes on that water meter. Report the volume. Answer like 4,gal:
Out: 39.4,gal
